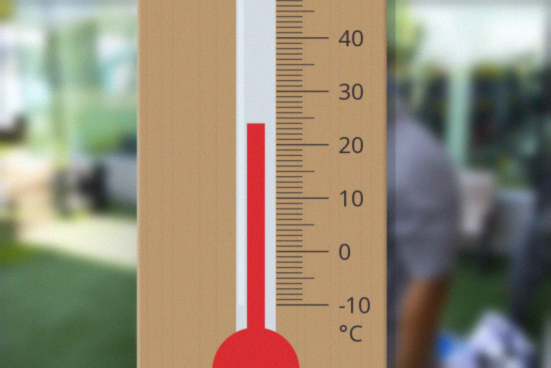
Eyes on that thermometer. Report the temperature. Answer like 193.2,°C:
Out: 24,°C
